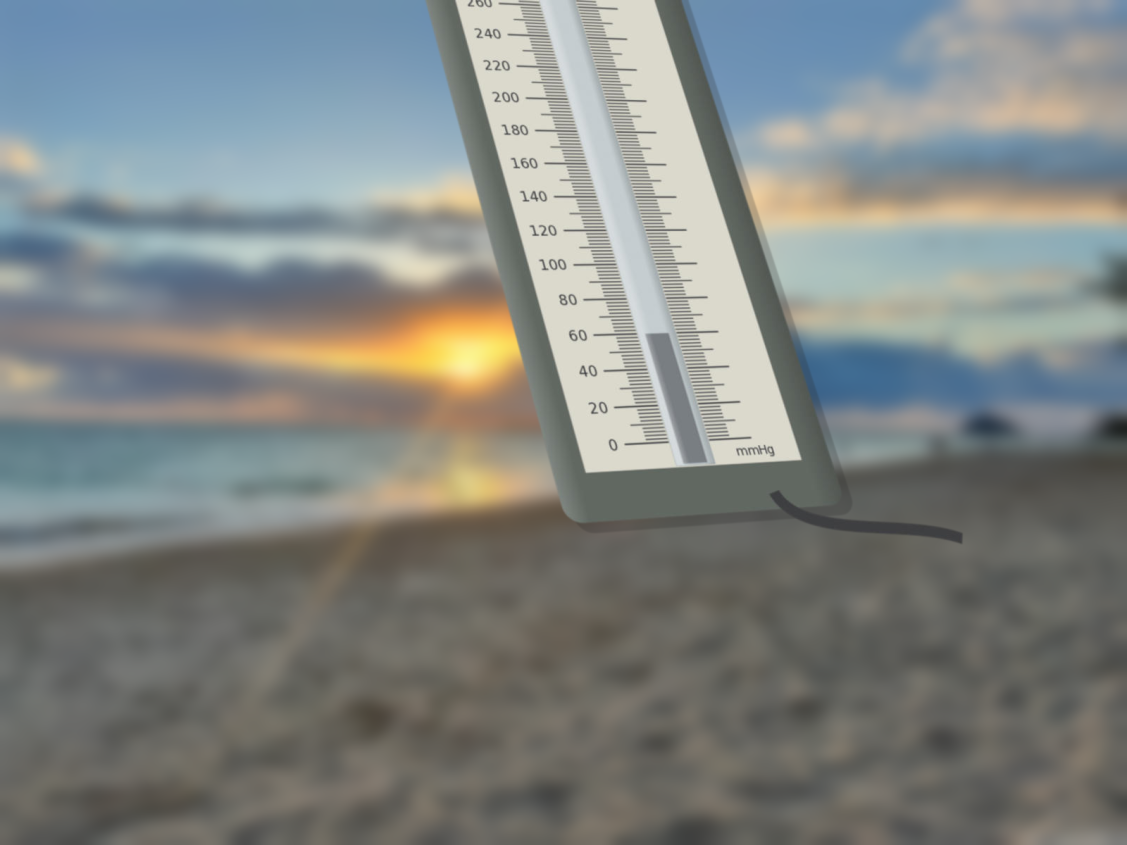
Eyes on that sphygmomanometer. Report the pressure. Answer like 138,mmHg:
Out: 60,mmHg
